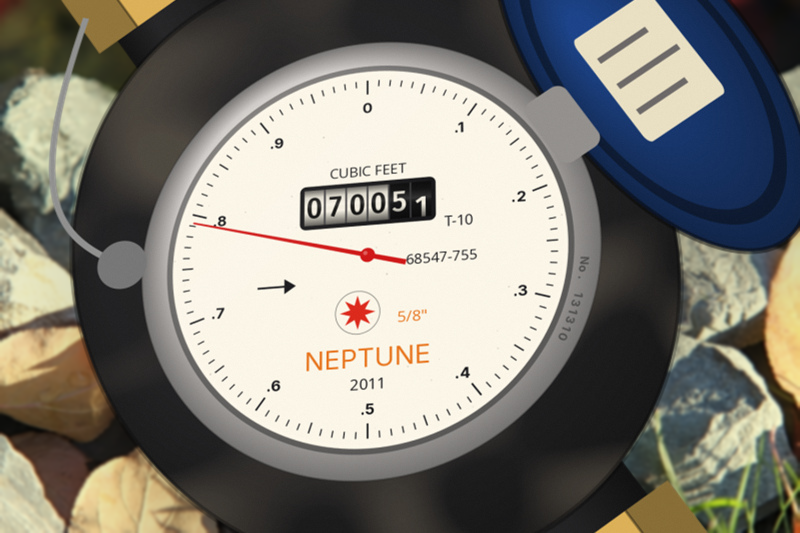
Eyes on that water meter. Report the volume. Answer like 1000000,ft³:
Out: 70050.79,ft³
